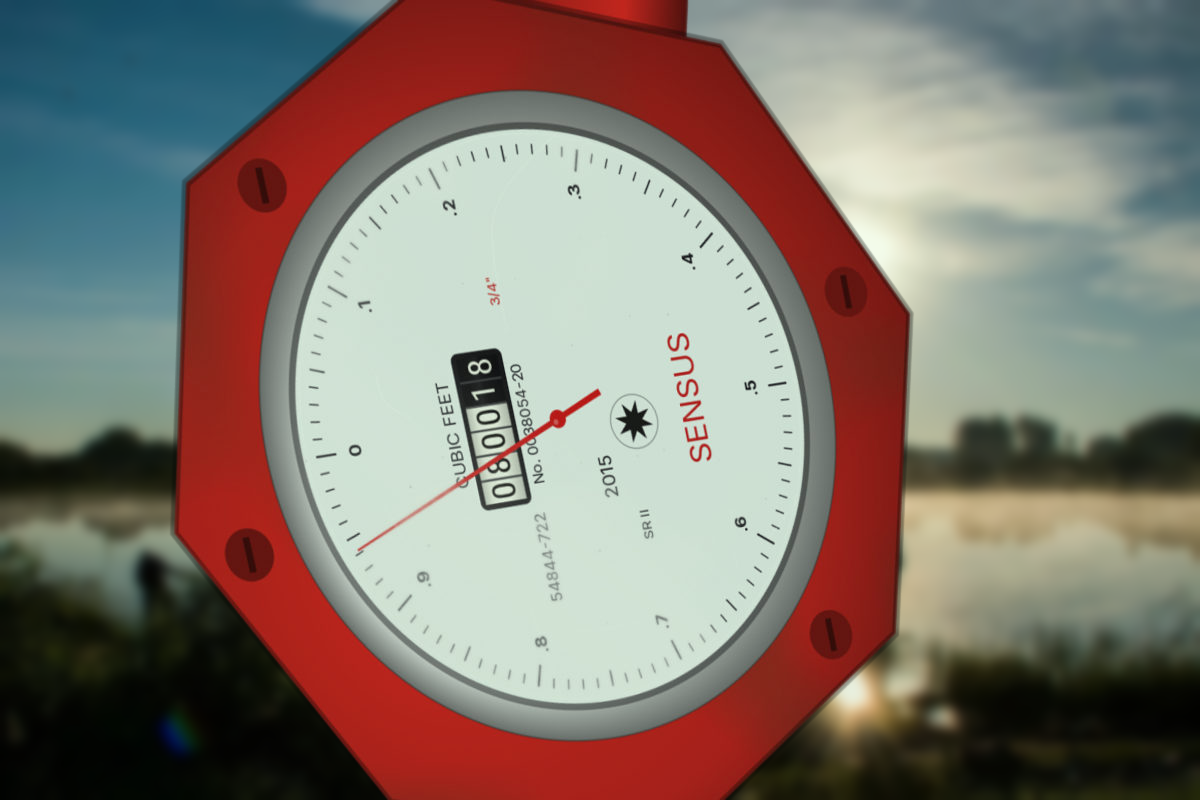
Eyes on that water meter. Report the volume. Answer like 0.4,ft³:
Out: 80017.94,ft³
